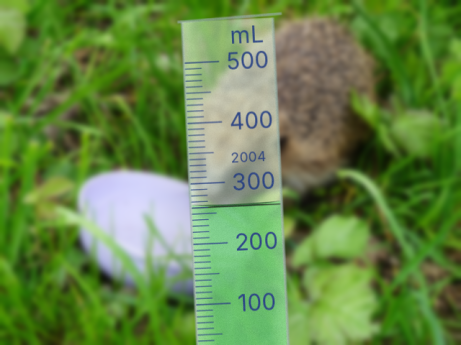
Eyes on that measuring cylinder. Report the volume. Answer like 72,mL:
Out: 260,mL
